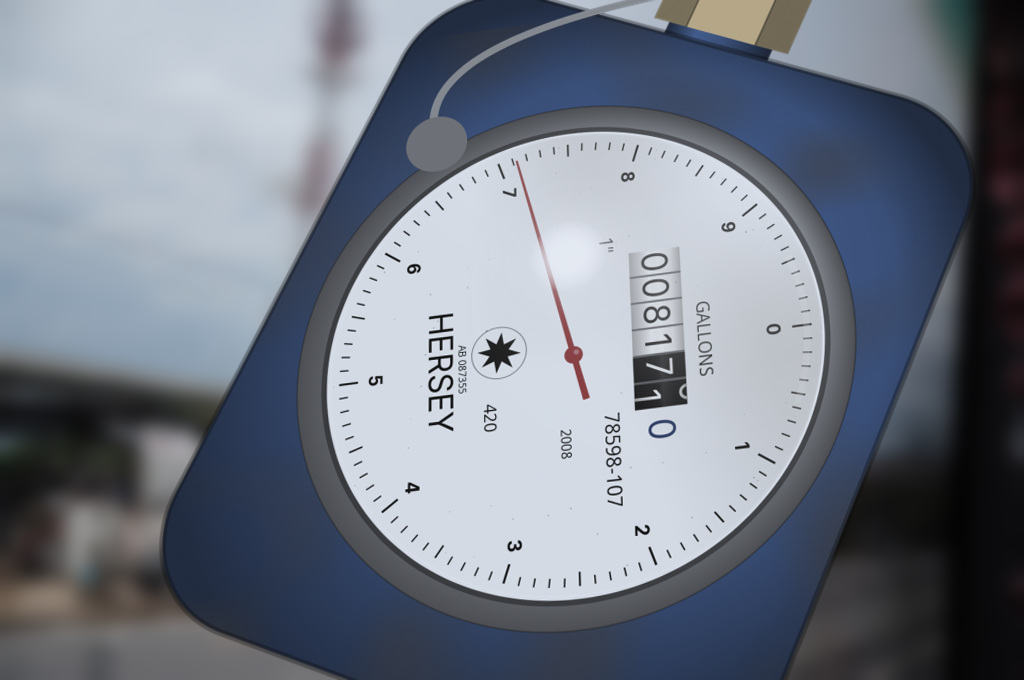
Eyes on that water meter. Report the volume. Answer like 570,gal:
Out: 81707.1,gal
